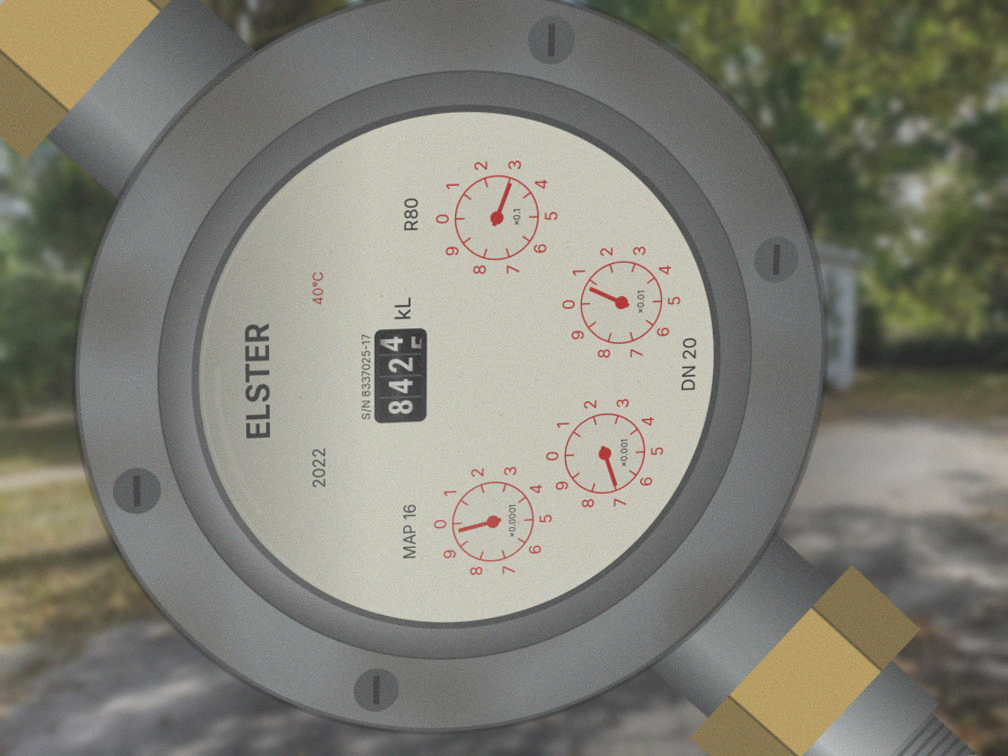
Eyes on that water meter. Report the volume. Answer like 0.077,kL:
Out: 8424.3069,kL
